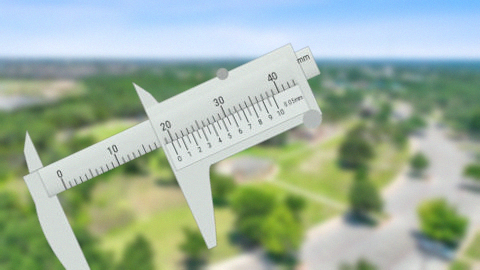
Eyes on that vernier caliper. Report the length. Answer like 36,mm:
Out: 19.8,mm
